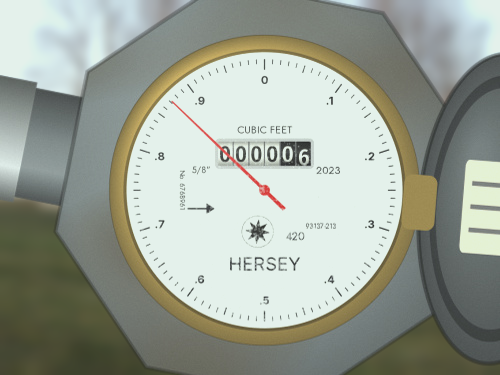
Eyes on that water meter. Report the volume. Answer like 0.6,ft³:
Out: 5.87,ft³
